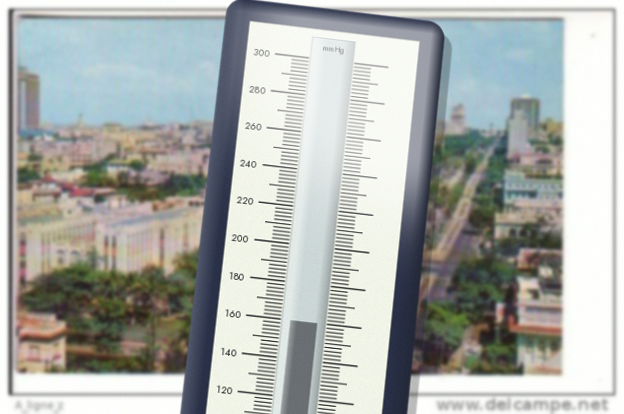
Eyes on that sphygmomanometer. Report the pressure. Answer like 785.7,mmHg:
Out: 160,mmHg
